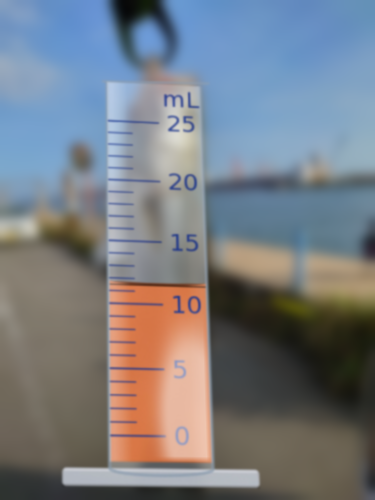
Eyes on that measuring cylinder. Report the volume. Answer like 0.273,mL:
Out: 11.5,mL
